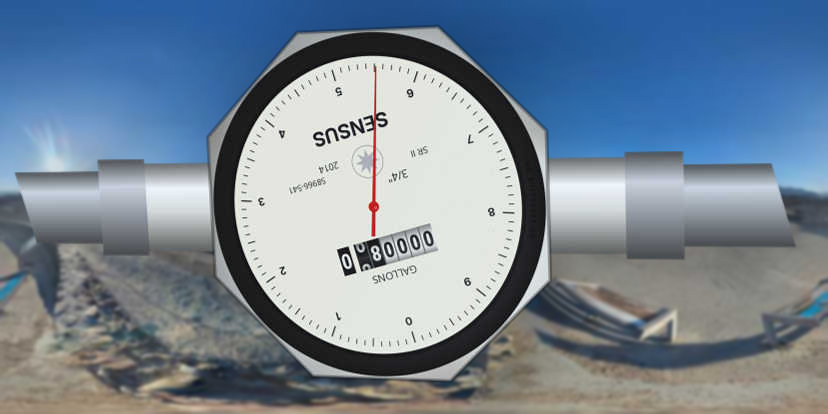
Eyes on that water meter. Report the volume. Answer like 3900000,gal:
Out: 885.5,gal
